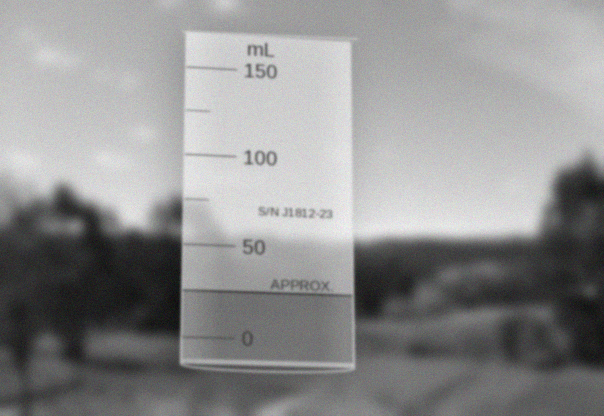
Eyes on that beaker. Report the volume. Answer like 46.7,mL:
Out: 25,mL
